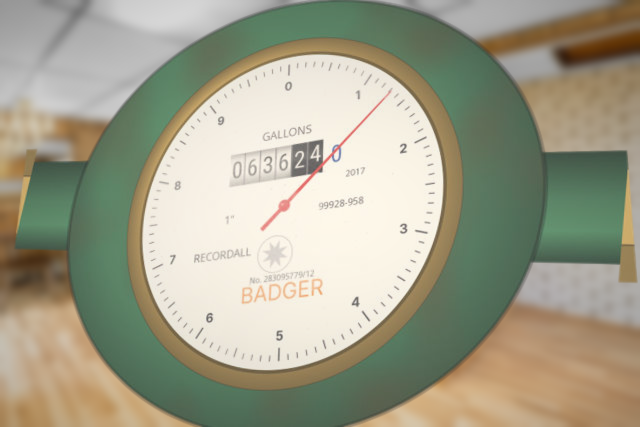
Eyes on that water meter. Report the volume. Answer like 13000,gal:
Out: 636241.3,gal
